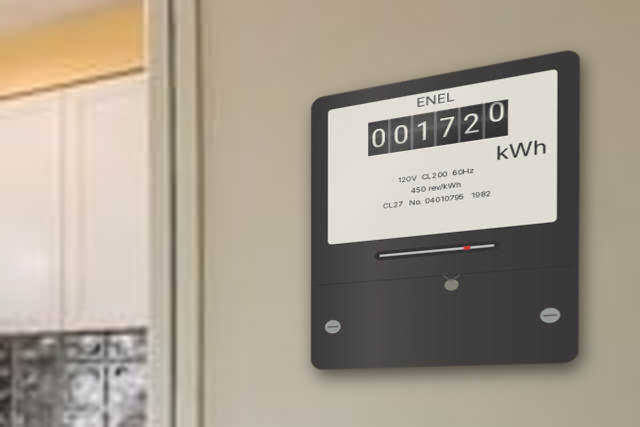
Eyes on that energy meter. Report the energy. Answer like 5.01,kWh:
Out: 1720,kWh
